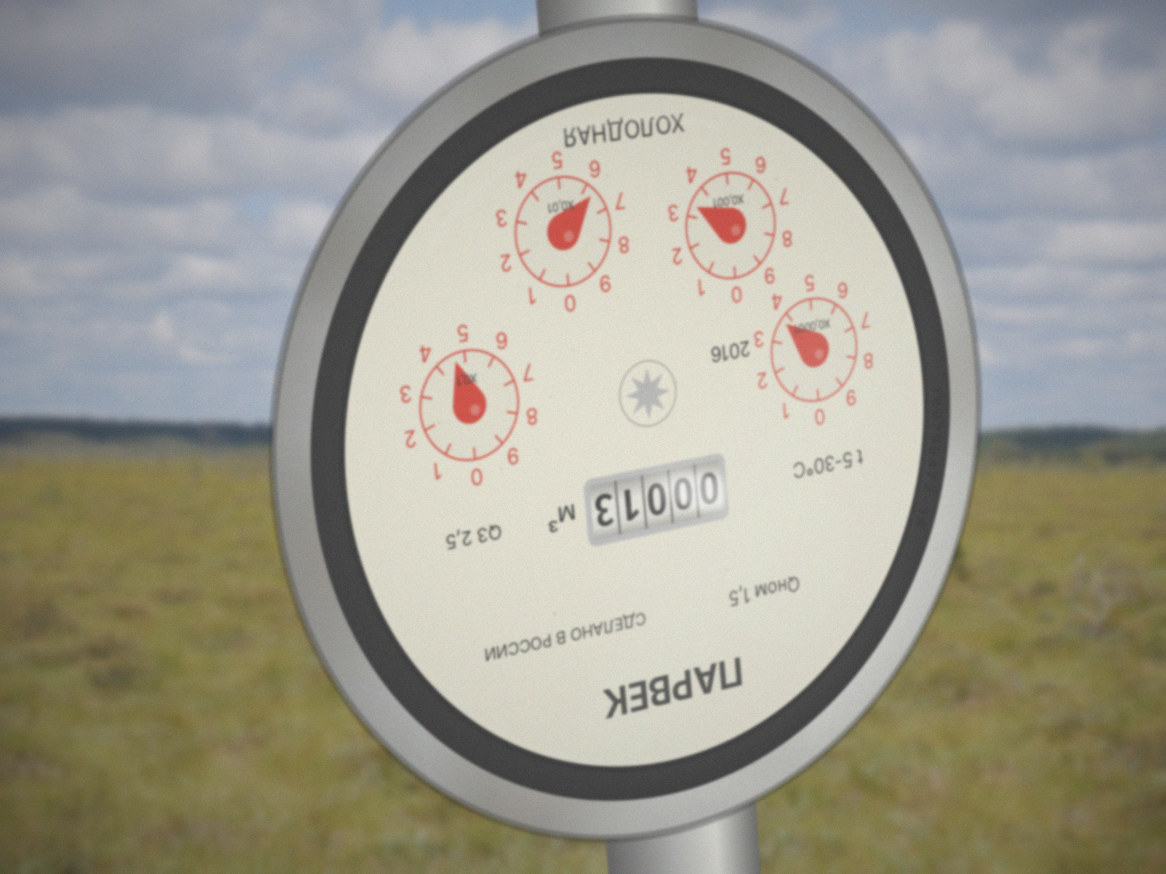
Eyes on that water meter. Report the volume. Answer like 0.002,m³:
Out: 13.4633,m³
